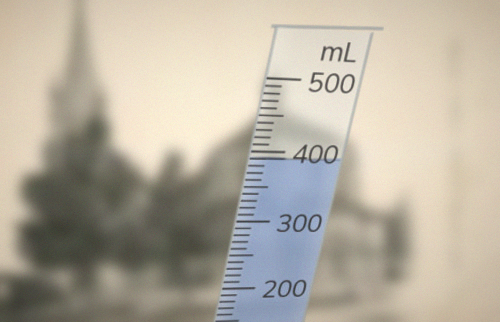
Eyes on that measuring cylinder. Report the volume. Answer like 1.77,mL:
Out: 390,mL
